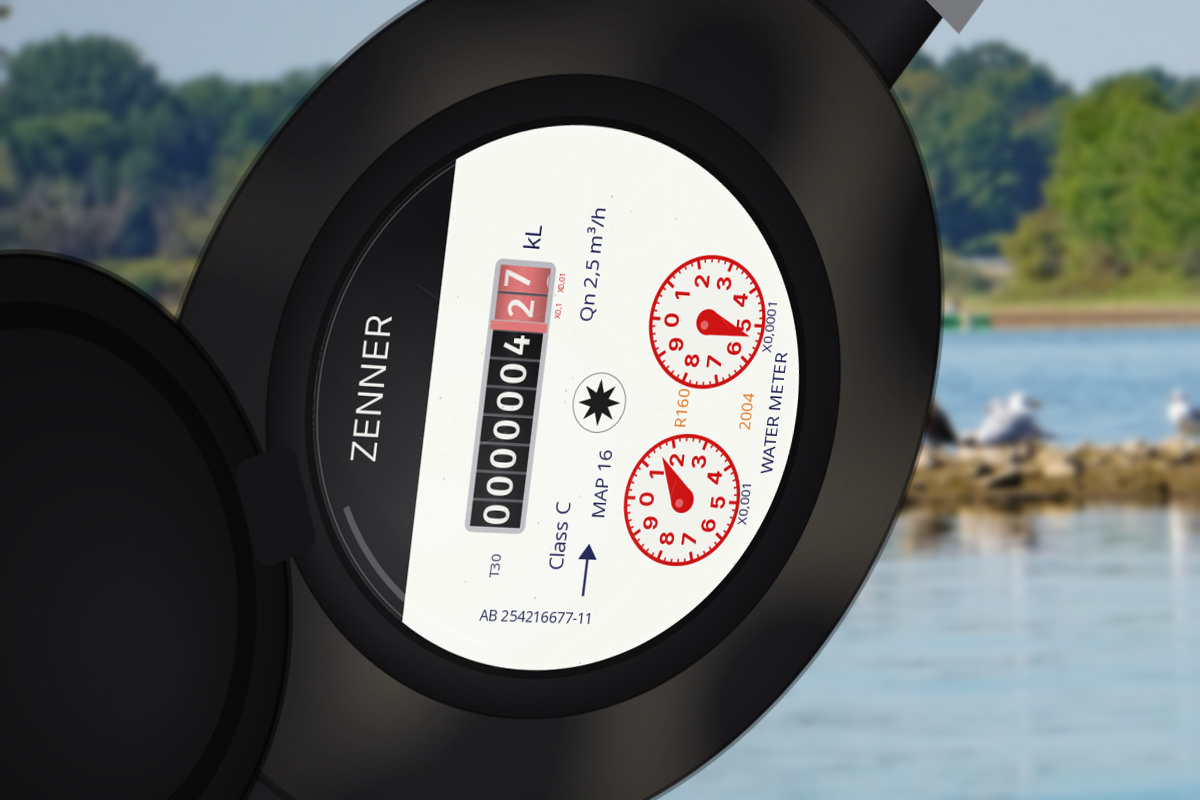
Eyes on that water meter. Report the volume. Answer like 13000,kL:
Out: 4.2715,kL
